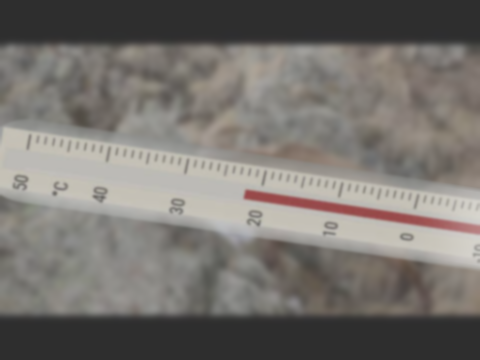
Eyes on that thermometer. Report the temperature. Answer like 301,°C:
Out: 22,°C
